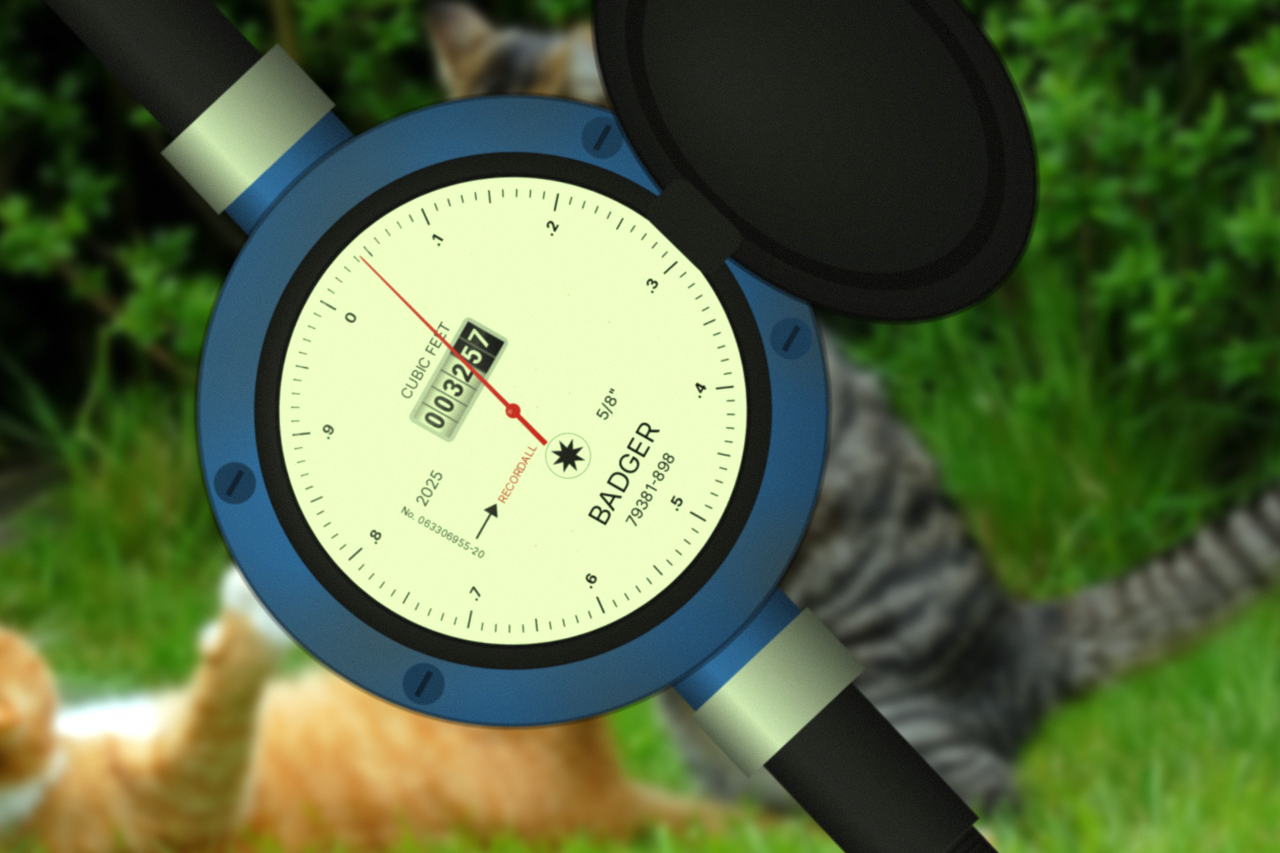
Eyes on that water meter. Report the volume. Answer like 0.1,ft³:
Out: 3257.04,ft³
